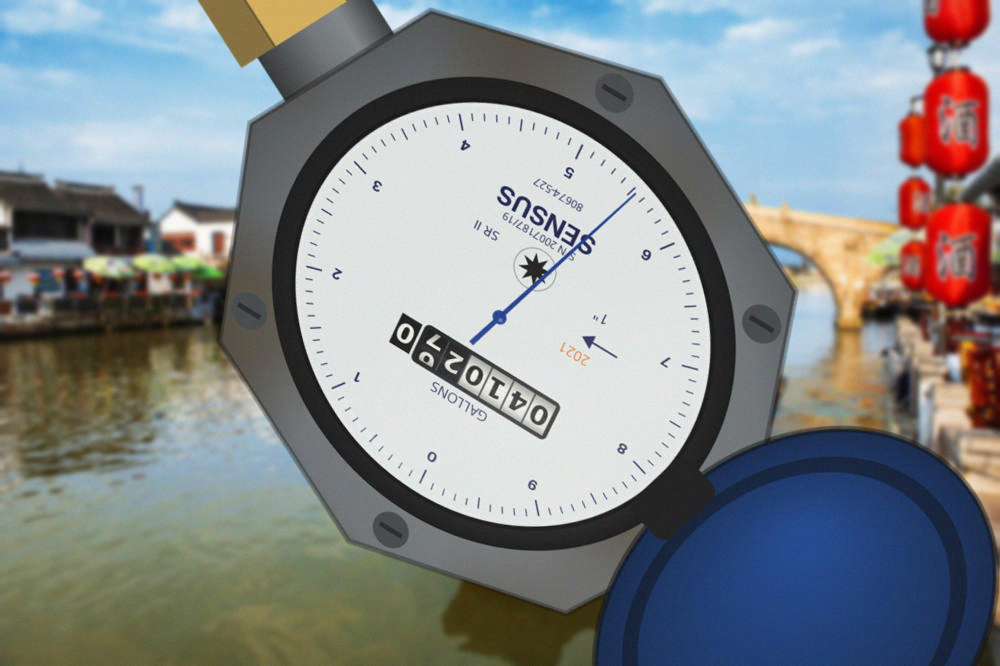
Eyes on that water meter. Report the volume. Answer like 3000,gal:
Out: 410265.5,gal
